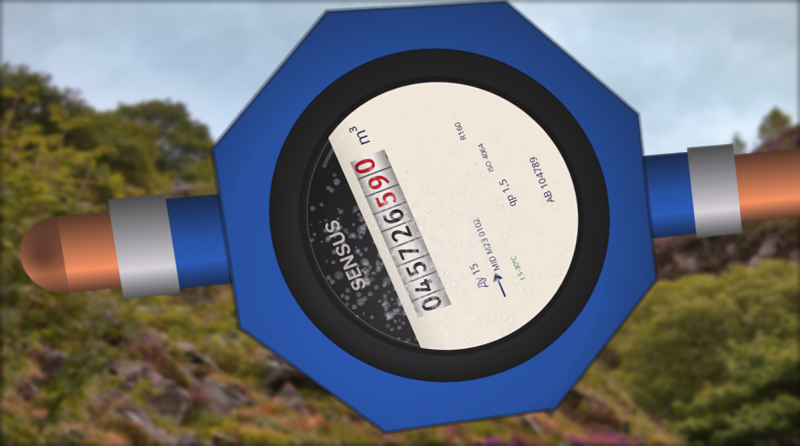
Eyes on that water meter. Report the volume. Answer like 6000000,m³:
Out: 45726.590,m³
